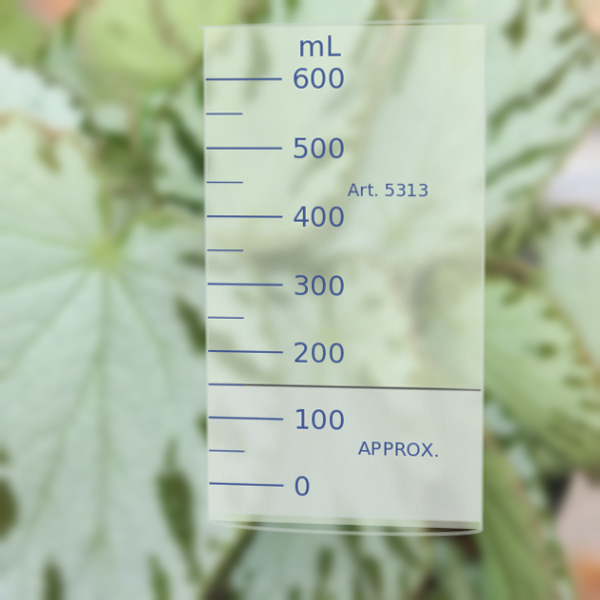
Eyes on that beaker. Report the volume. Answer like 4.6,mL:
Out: 150,mL
